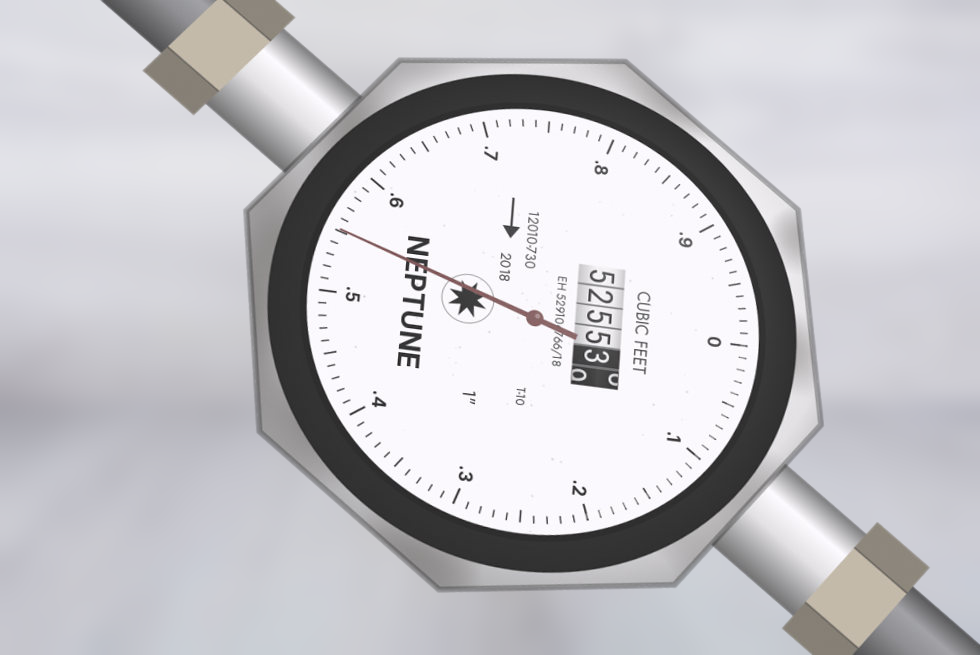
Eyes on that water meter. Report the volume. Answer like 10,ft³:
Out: 525538.55,ft³
